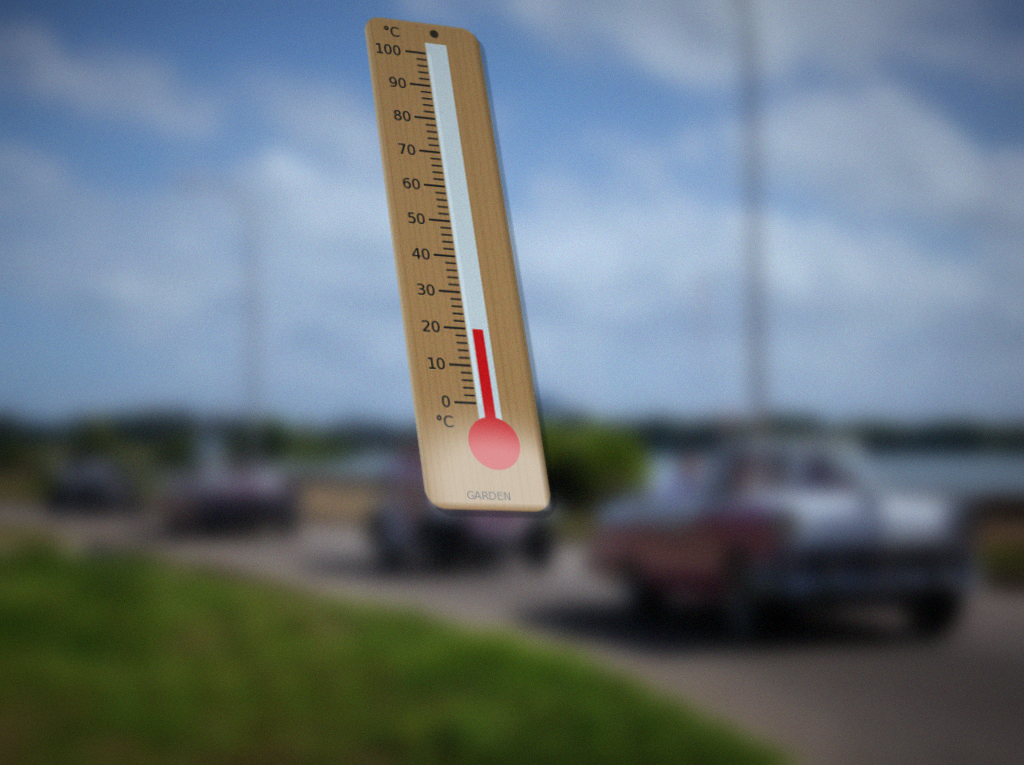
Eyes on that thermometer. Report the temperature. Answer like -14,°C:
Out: 20,°C
